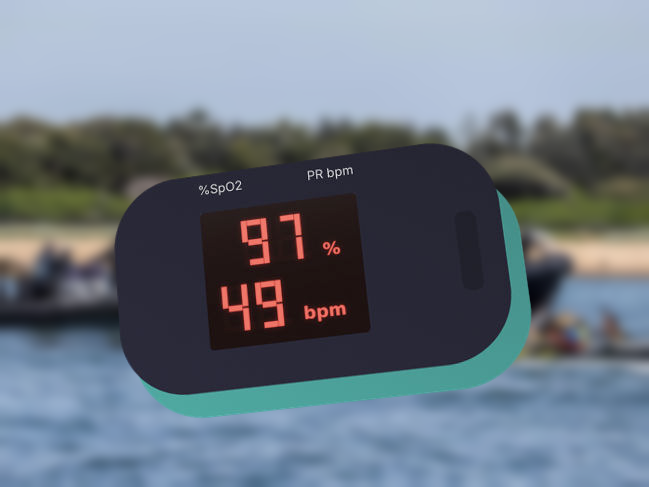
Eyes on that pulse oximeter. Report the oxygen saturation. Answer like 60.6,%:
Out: 97,%
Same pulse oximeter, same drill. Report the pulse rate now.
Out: 49,bpm
